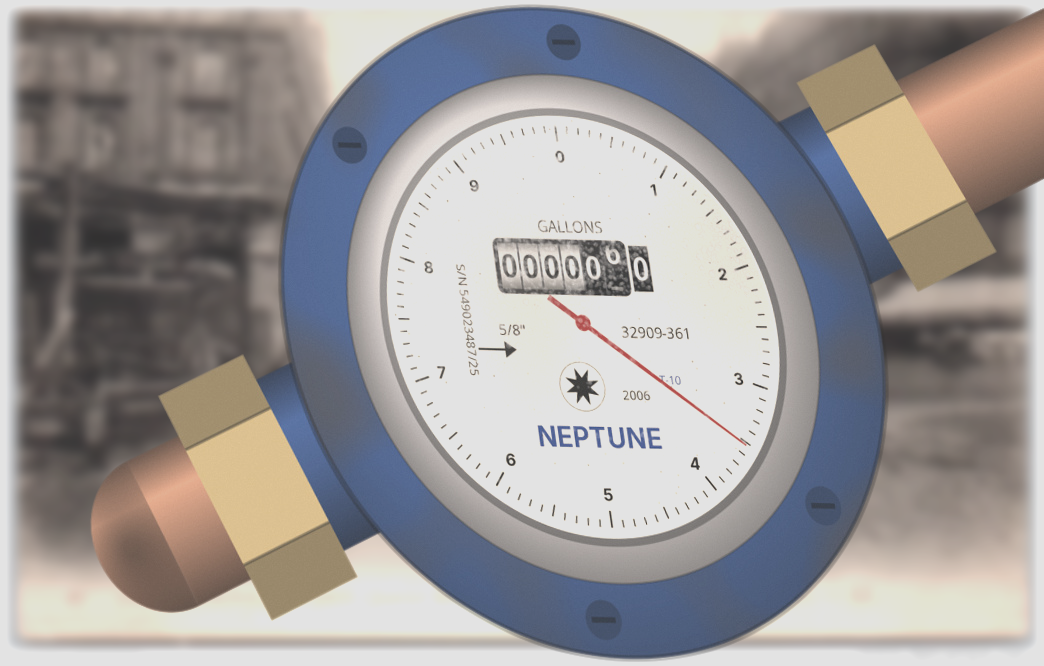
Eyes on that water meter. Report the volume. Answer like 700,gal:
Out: 63.5,gal
